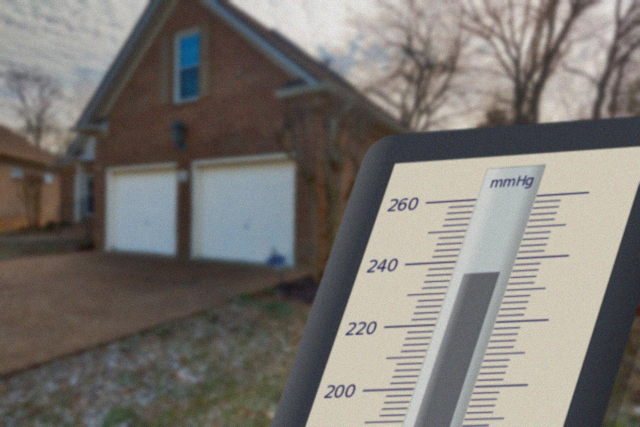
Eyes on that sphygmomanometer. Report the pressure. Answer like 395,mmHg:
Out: 236,mmHg
